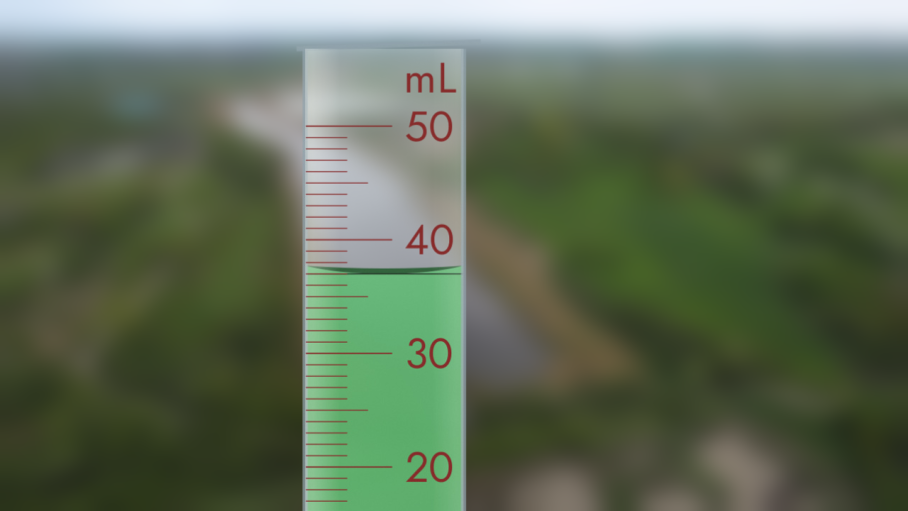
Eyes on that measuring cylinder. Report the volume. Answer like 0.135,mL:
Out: 37,mL
